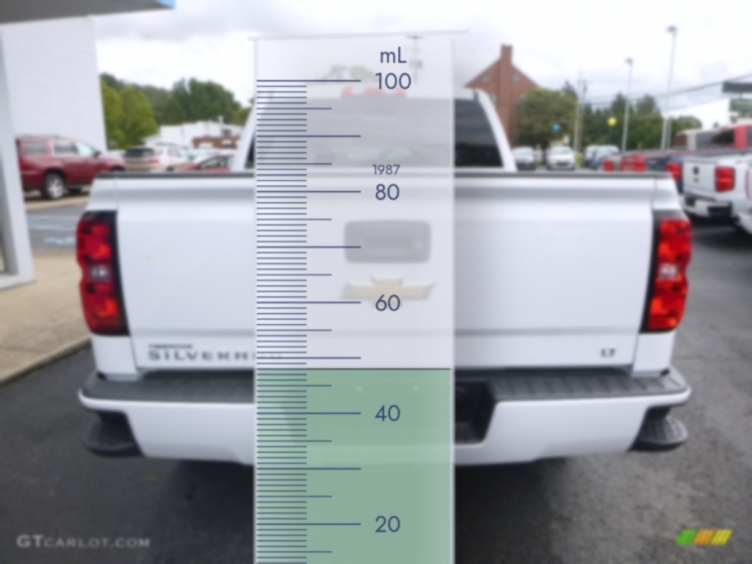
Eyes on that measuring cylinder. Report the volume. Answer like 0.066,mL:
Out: 48,mL
